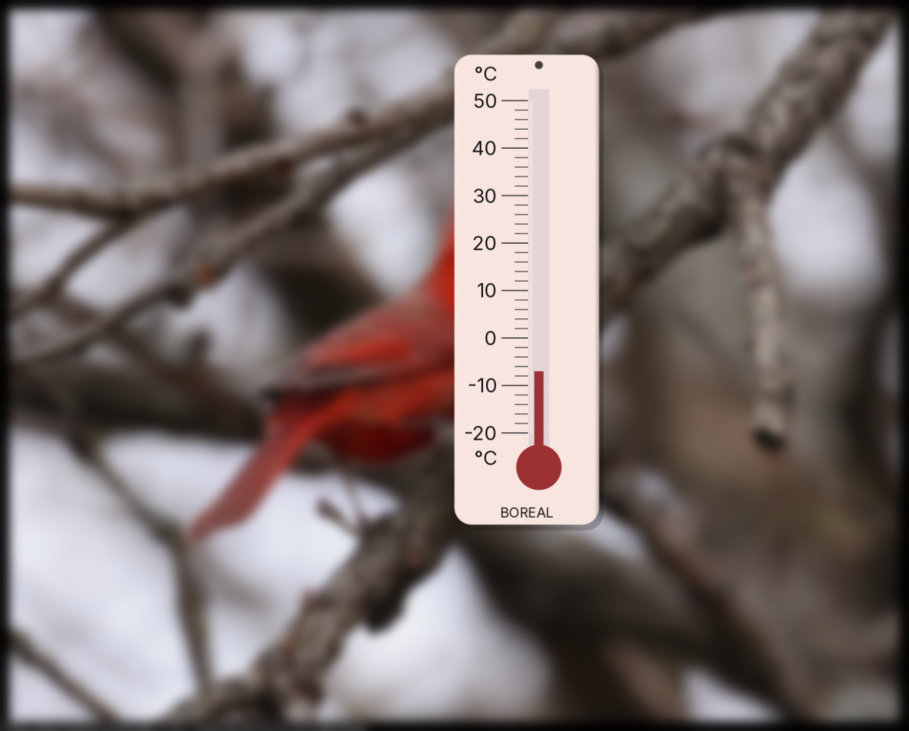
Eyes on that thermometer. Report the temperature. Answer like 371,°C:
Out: -7,°C
